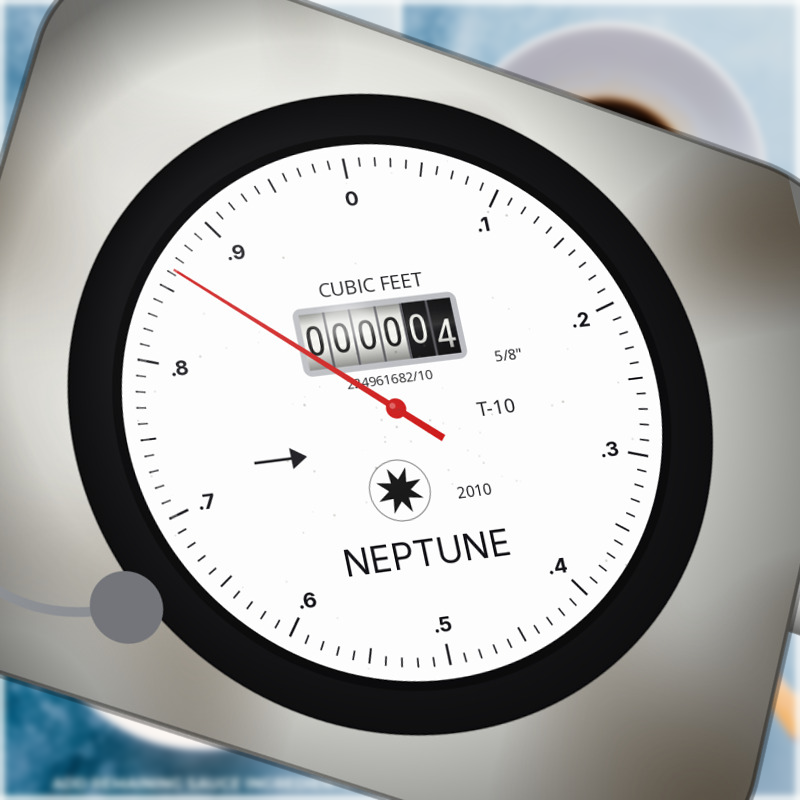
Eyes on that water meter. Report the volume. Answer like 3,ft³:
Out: 3.86,ft³
